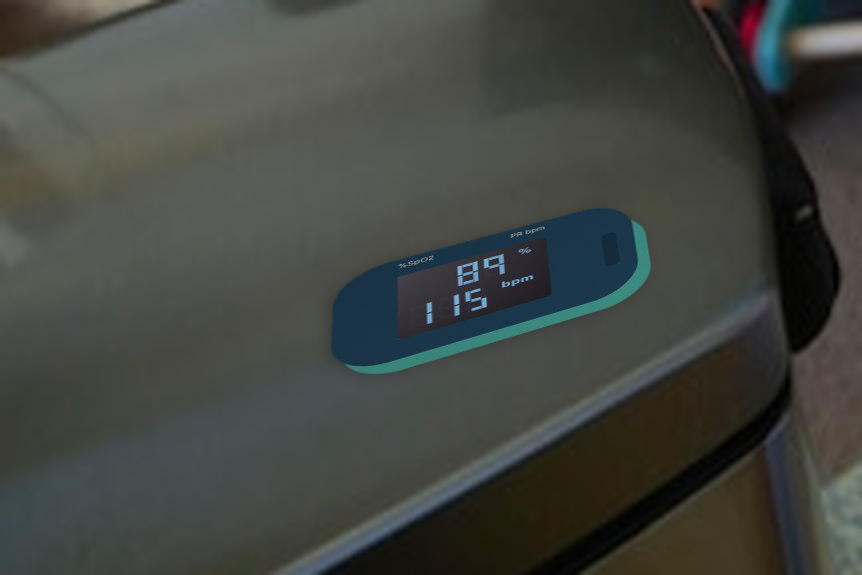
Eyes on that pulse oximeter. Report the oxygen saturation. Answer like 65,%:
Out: 89,%
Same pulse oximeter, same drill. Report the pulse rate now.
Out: 115,bpm
